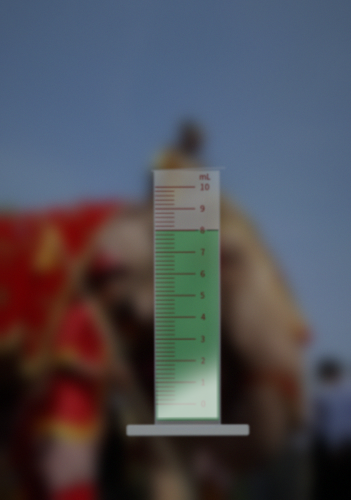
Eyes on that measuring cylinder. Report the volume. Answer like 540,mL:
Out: 8,mL
